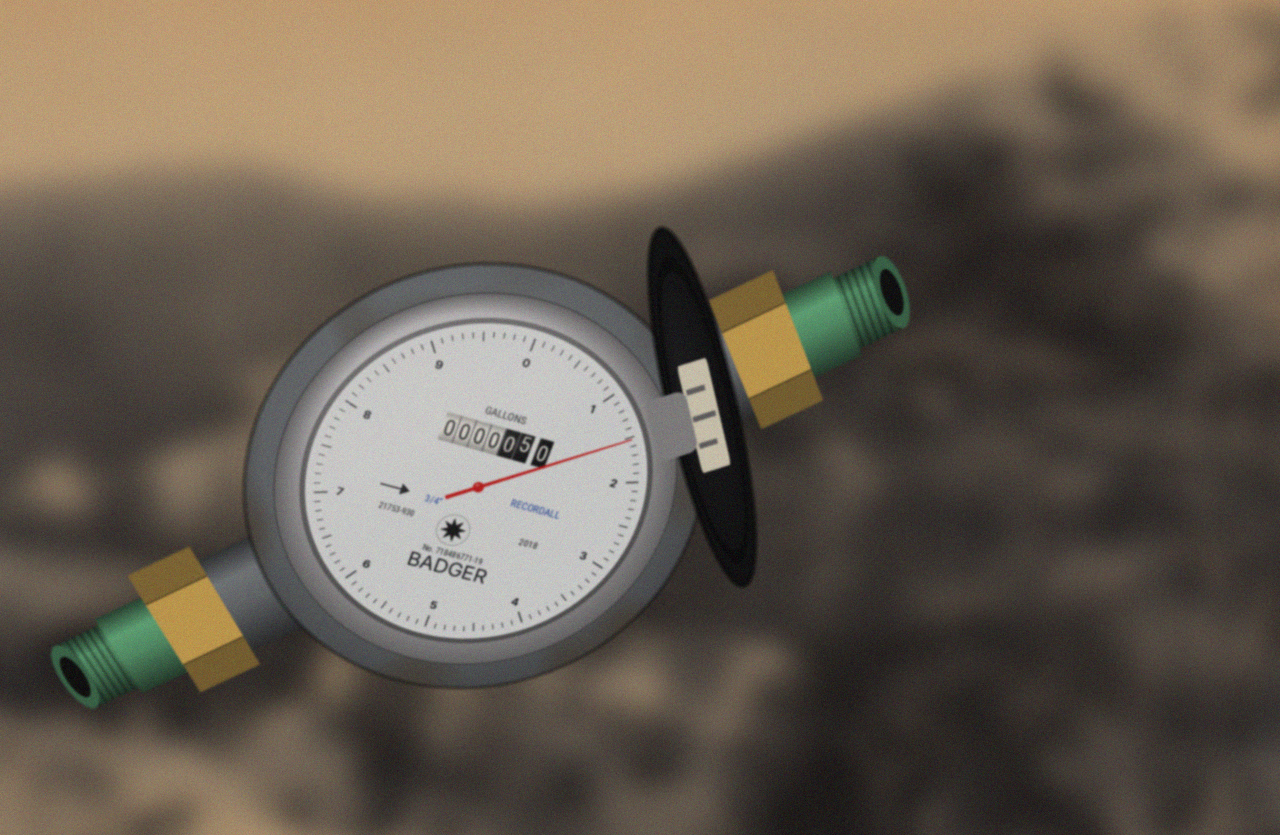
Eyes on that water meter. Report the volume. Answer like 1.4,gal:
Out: 51.5,gal
